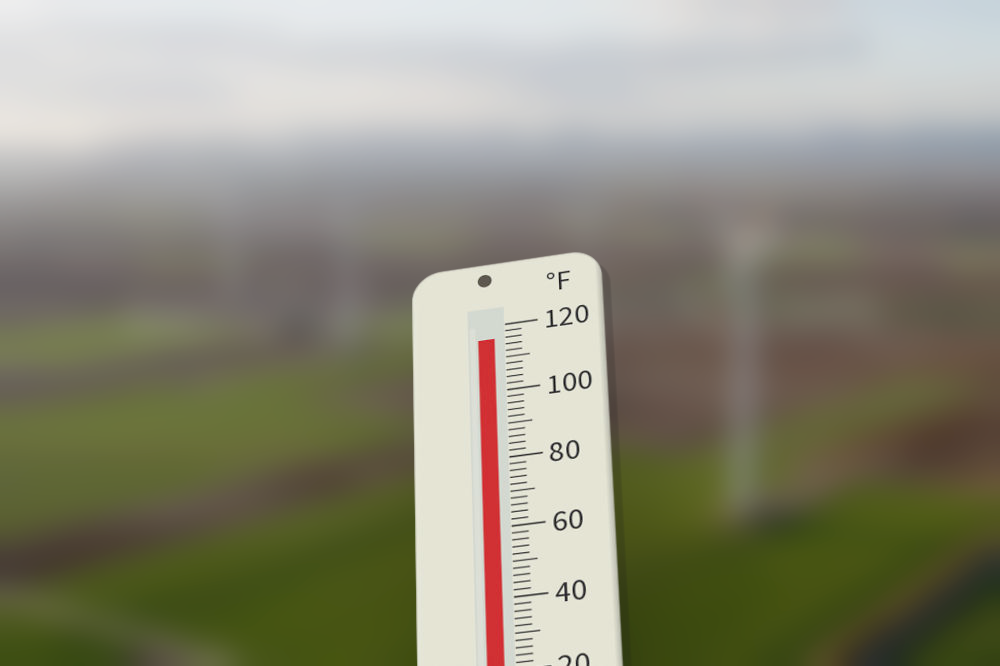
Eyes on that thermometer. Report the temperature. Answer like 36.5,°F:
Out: 116,°F
